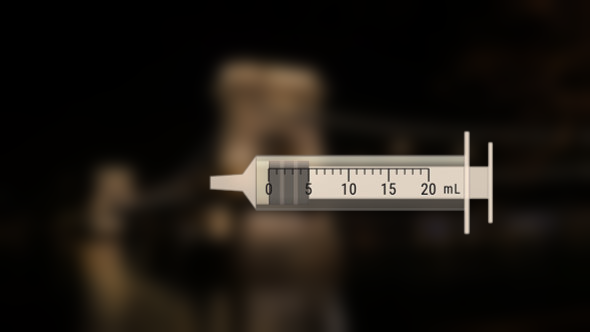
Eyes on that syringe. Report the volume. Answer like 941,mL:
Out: 0,mL
